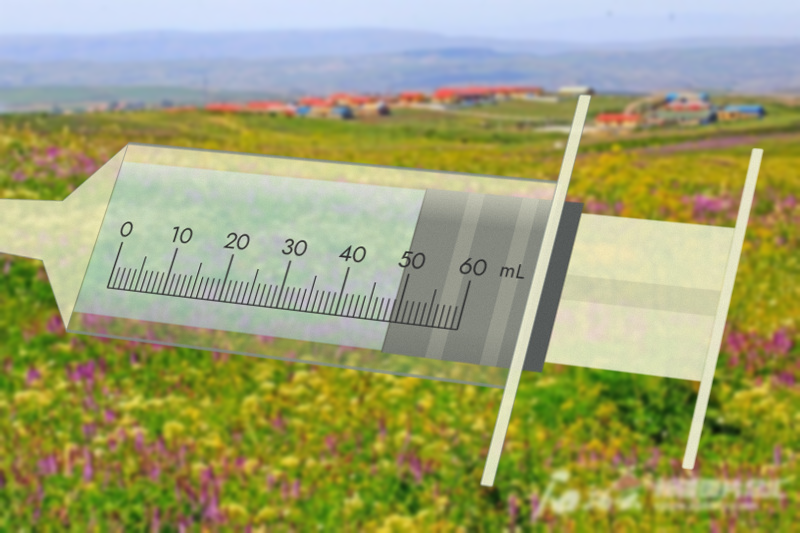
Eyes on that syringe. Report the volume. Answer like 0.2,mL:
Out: 49,mL
